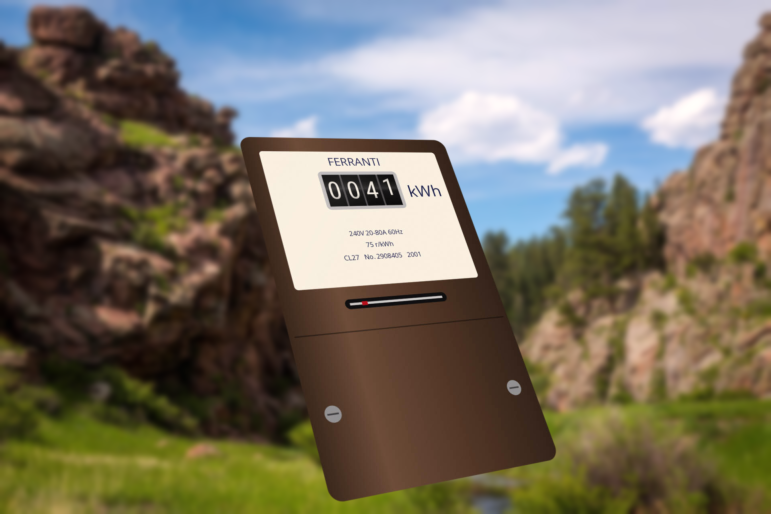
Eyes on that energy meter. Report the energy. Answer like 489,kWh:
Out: 41,kWh
